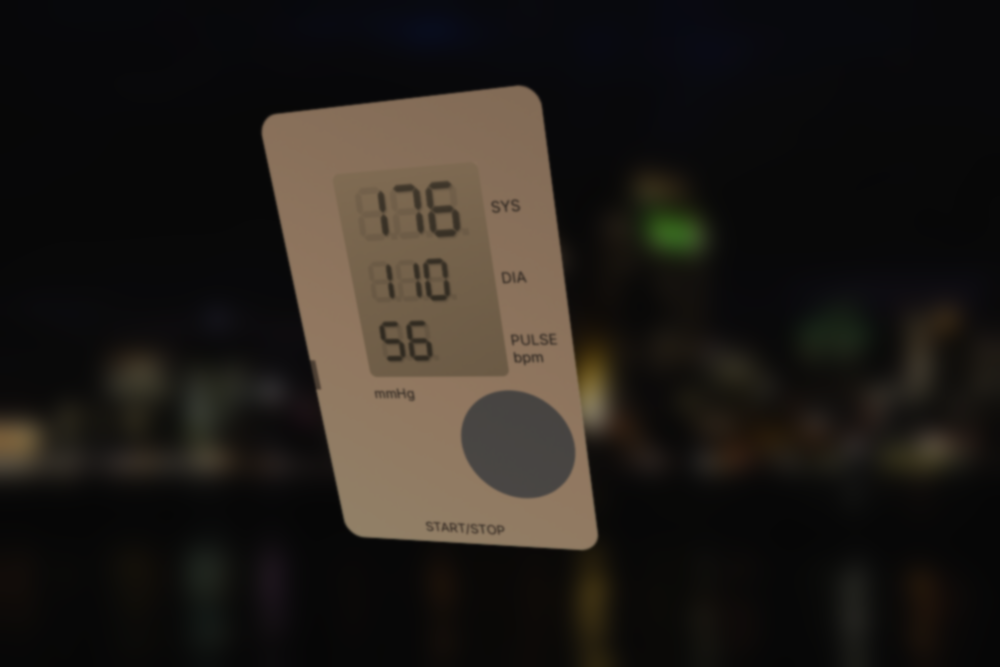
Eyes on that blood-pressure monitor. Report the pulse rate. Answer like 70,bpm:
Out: 56,bpm
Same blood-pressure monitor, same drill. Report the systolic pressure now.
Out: 176,mmHg
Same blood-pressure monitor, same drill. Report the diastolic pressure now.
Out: 110,mmHg
